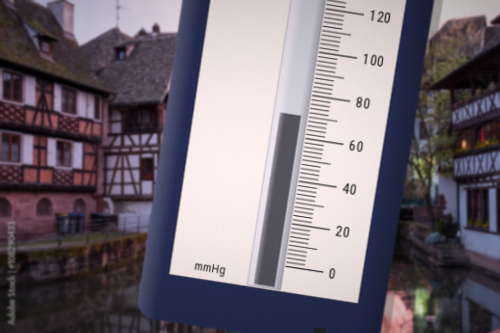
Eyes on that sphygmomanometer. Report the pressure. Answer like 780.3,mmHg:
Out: 70,mmHg
